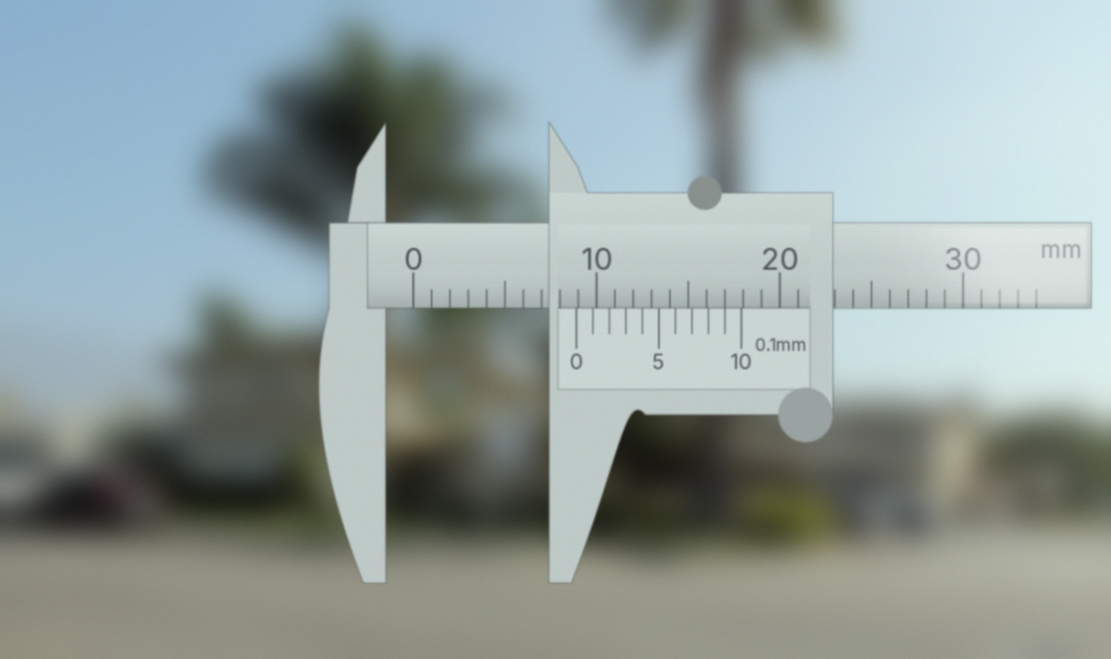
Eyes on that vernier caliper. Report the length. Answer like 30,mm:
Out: 8.9,mm
